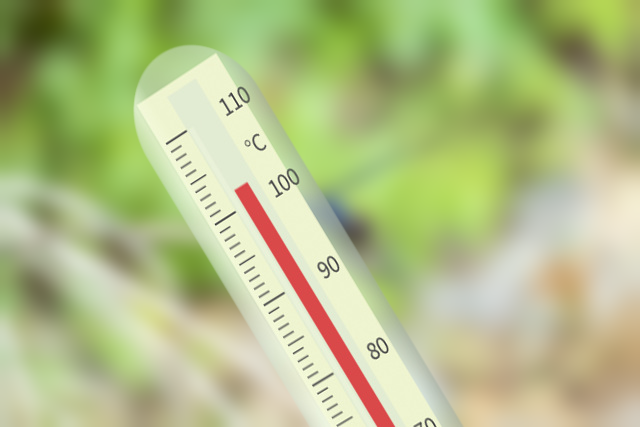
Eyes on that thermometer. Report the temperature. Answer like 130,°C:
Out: 102,°C
